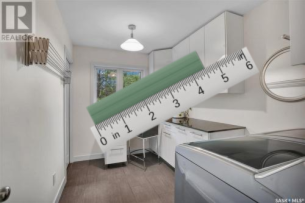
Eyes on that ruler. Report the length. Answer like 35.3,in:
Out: 4.5,in
